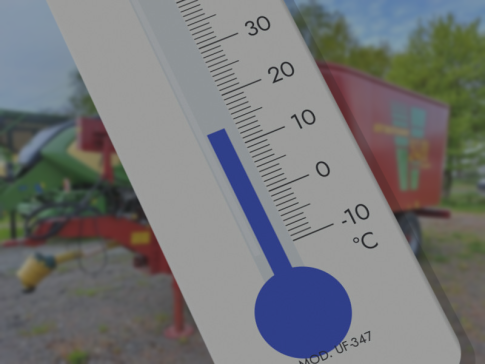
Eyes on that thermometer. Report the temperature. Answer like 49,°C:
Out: 14,°C
